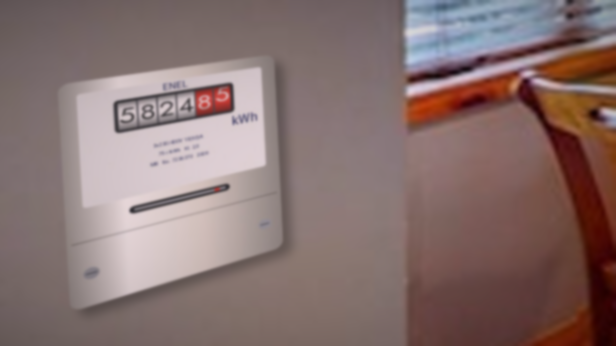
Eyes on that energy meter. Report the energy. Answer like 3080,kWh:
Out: 5824.85,kWh
